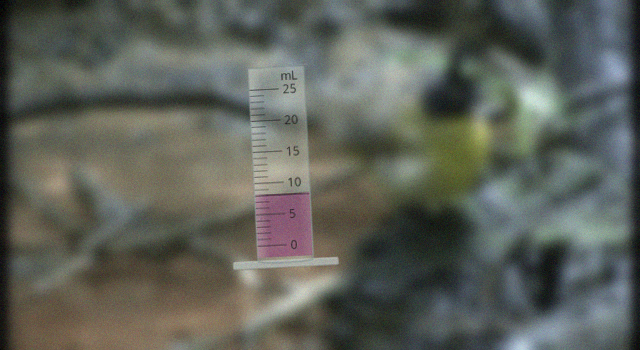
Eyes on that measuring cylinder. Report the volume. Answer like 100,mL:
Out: 8,mL
